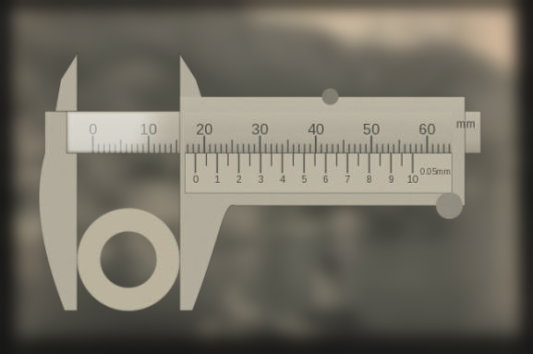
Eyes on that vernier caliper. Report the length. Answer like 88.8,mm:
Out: 18.4,mm
